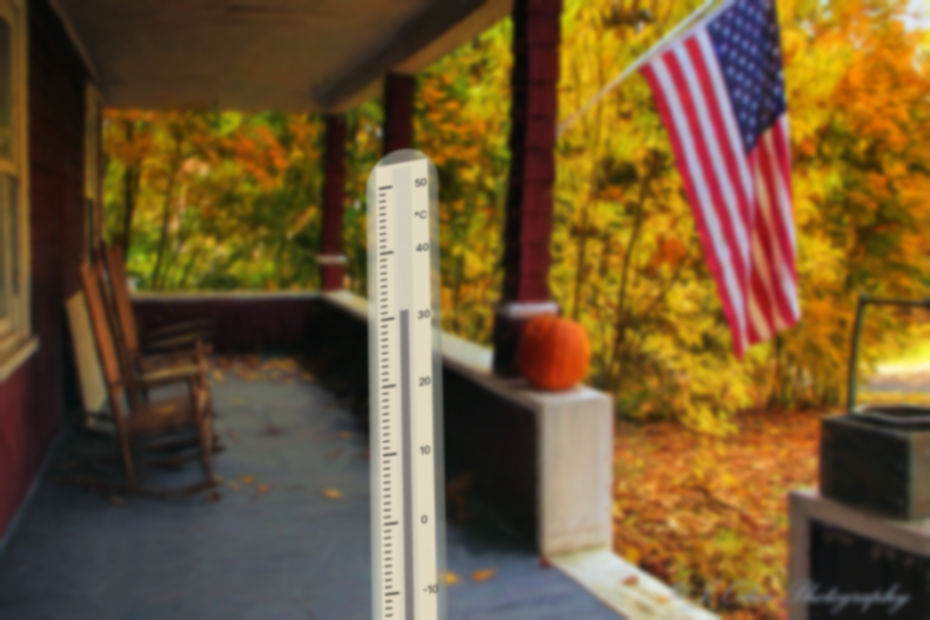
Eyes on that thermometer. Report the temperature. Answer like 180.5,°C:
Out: 31,°C
